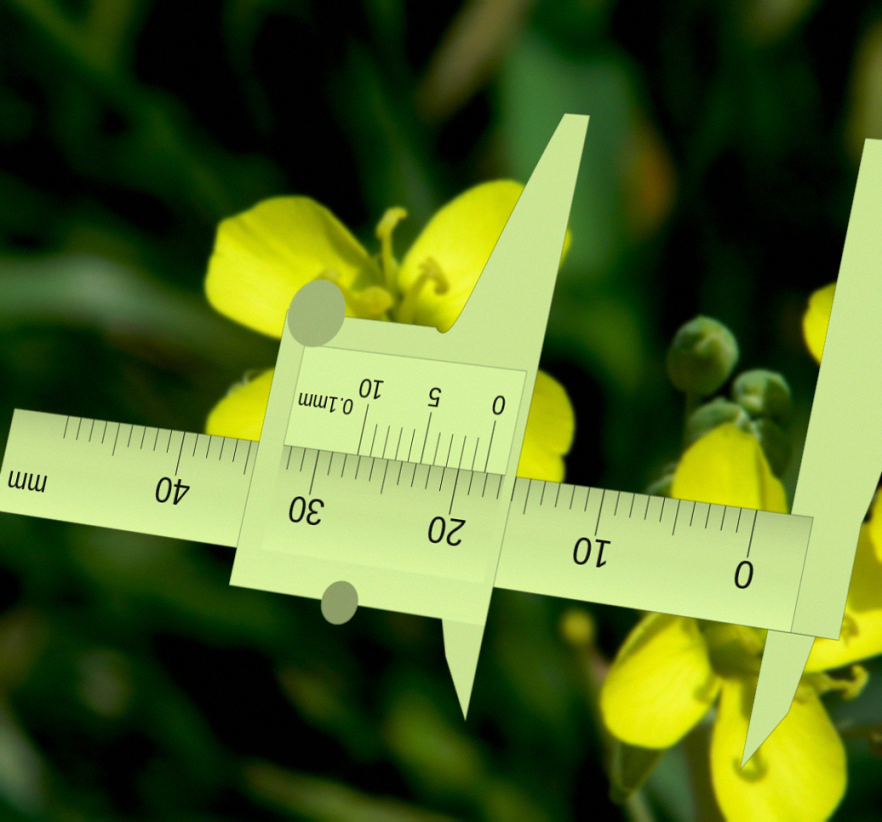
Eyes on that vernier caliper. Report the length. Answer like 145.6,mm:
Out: 18.2,mm
